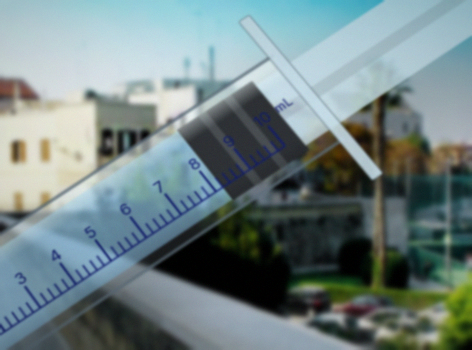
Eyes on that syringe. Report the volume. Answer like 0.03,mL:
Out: 8.2,mL
